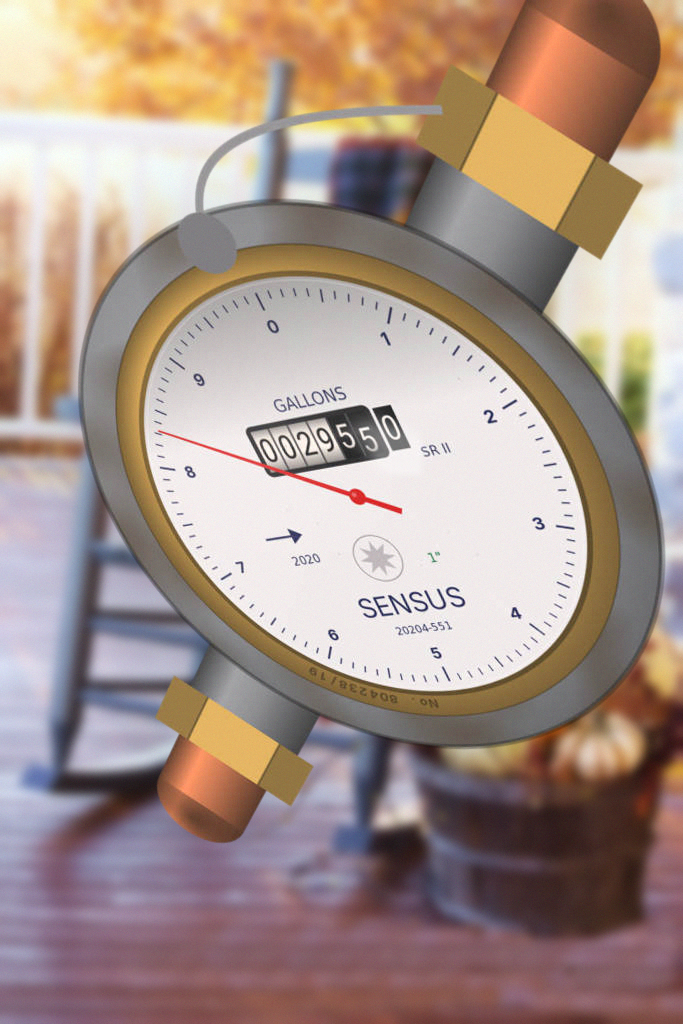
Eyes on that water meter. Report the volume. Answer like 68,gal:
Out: 29548.3,gal
